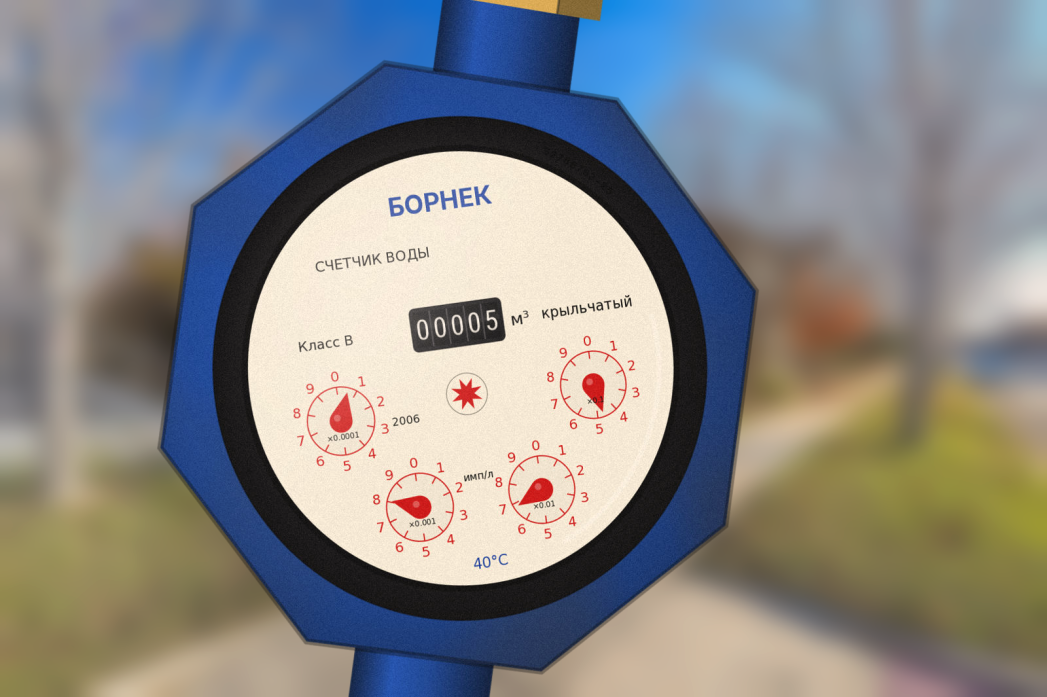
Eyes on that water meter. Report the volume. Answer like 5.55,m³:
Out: 5.4680,m³
